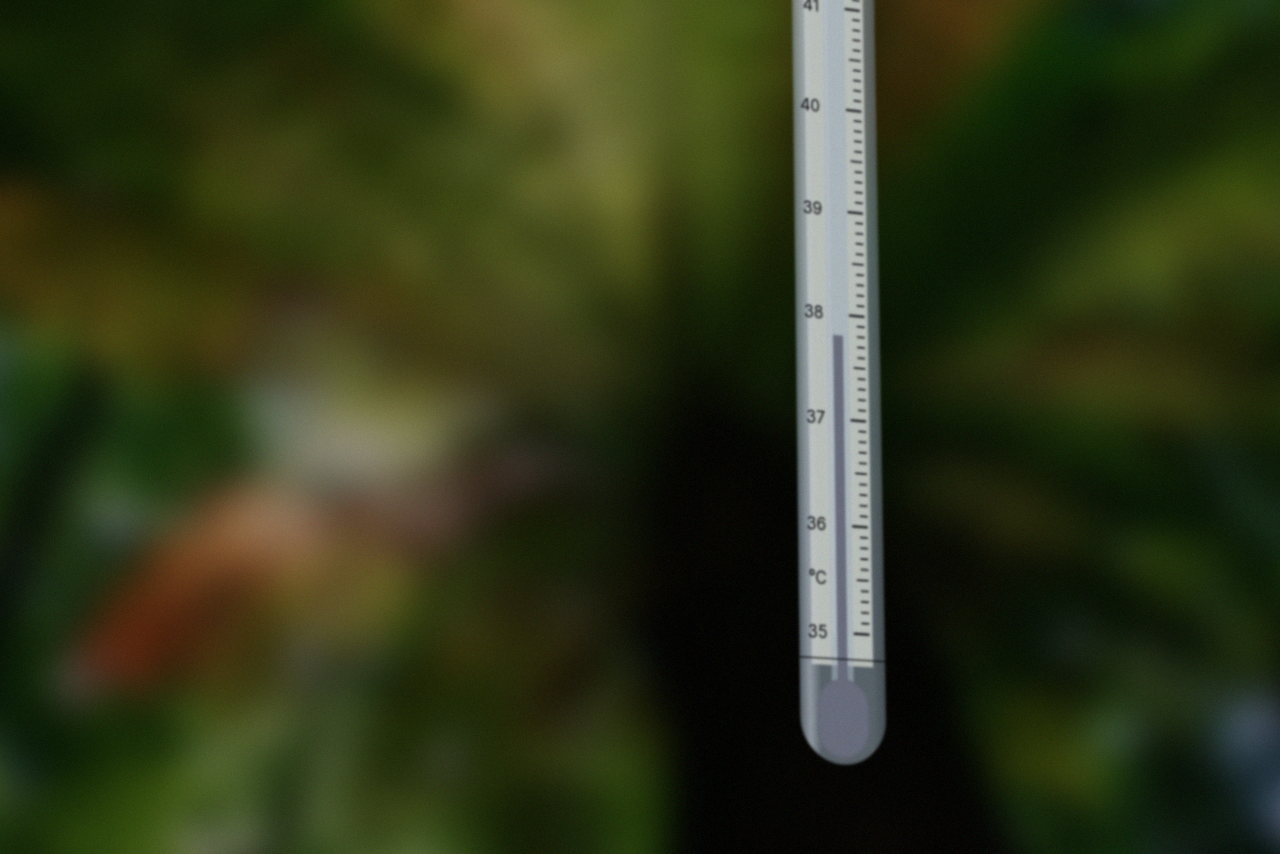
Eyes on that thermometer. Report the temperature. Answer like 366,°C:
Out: 37.8,°C
